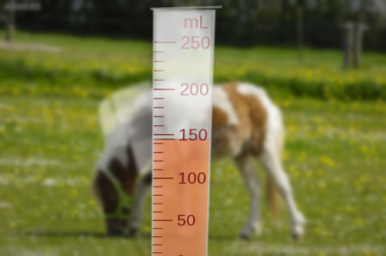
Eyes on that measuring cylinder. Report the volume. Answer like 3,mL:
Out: 145,mL
